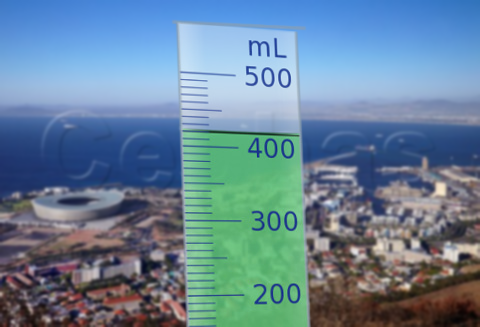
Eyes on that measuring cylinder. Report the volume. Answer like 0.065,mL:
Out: 420,mL
